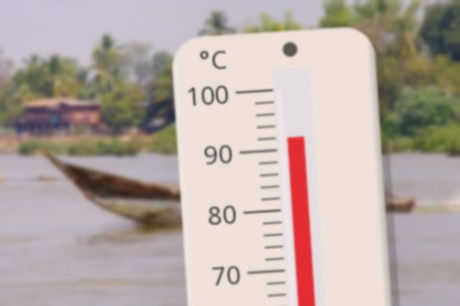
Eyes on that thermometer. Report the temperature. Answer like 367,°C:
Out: 92,°C
